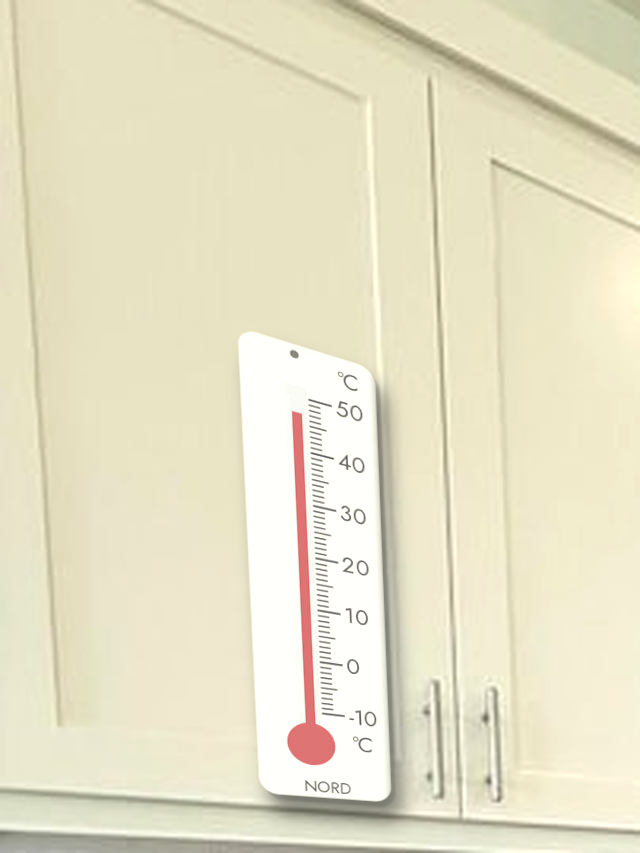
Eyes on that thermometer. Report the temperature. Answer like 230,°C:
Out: 47,°C
